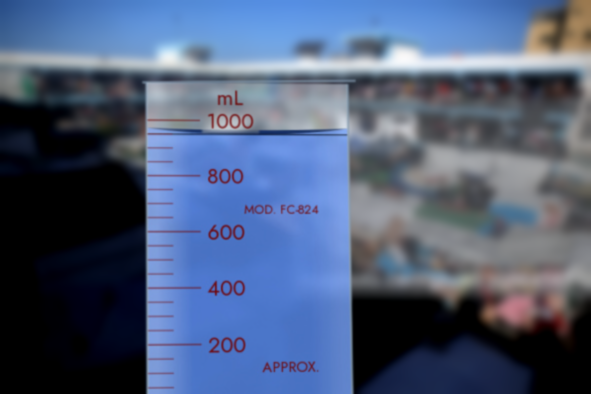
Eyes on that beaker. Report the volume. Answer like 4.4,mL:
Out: 950,mL
